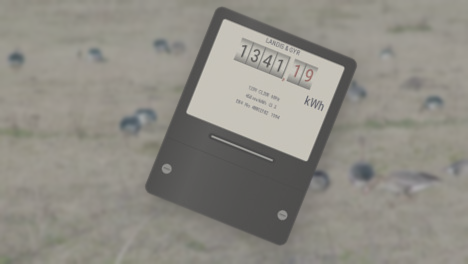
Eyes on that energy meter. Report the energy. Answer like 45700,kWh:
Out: 1341.19,kWh
